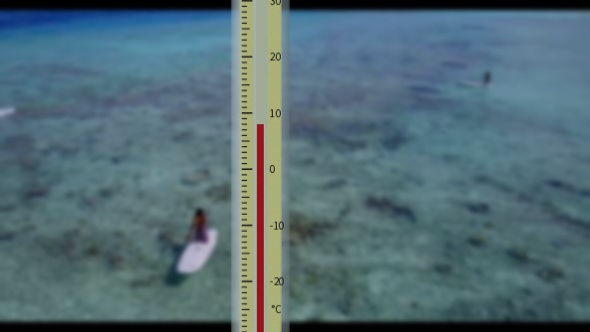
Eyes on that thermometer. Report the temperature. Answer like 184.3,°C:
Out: 8,°C
